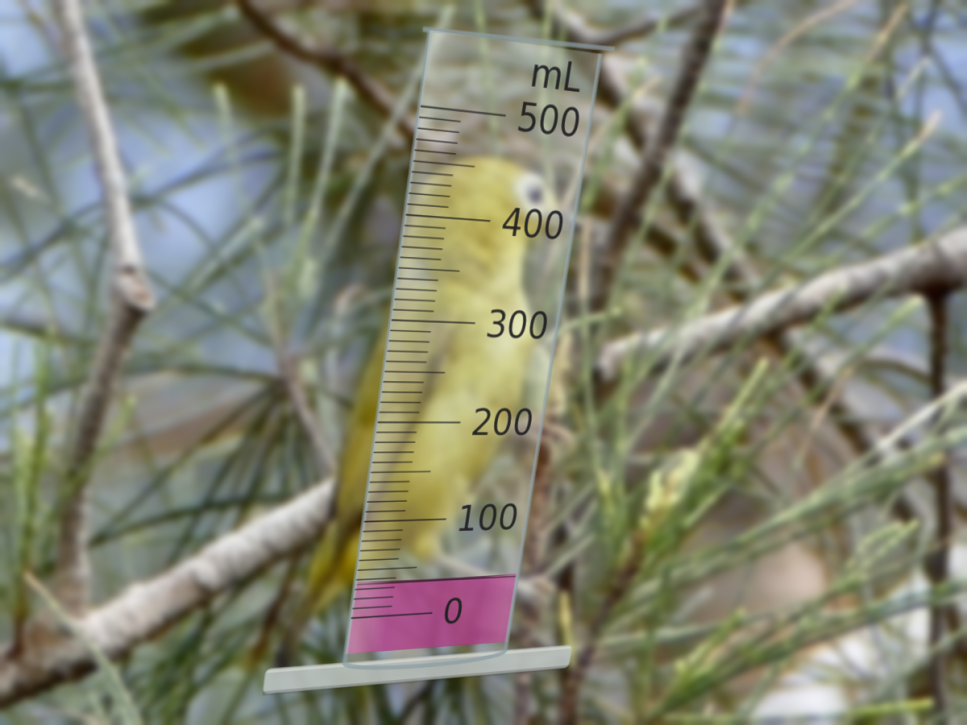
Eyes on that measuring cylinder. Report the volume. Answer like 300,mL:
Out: 35,mL
